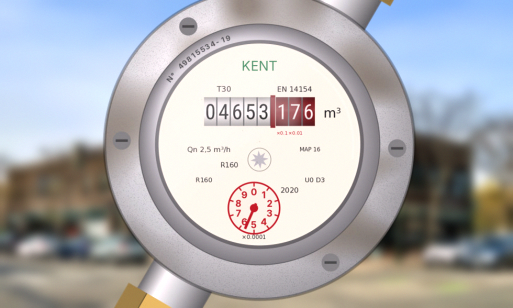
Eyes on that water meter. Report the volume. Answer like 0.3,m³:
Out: 4653.1765,m³
